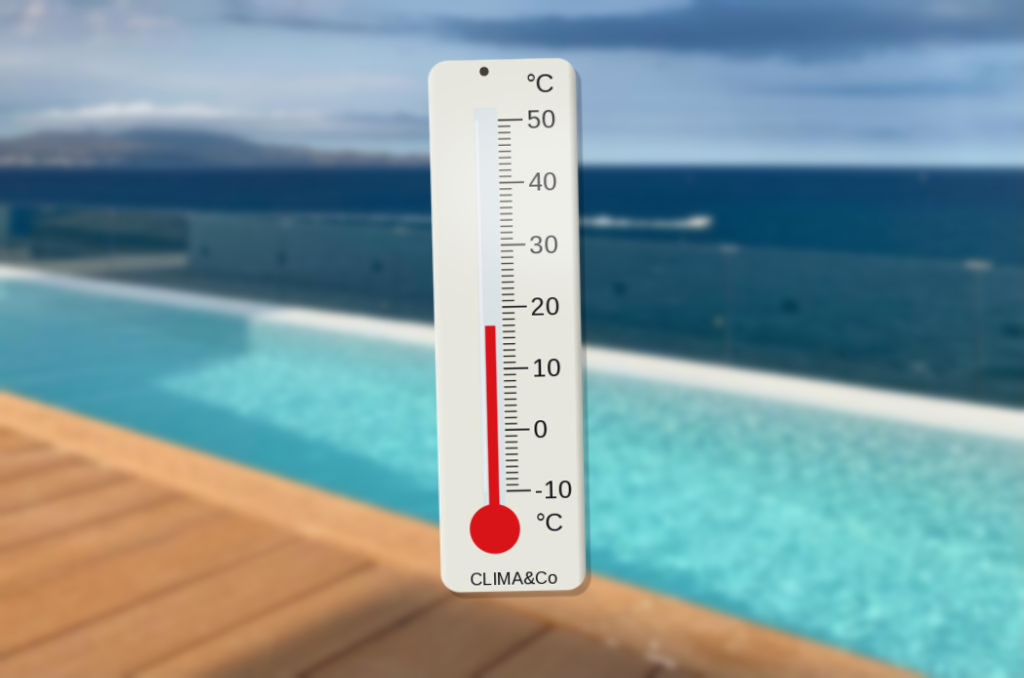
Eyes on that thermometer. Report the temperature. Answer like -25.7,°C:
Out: 17,°C
